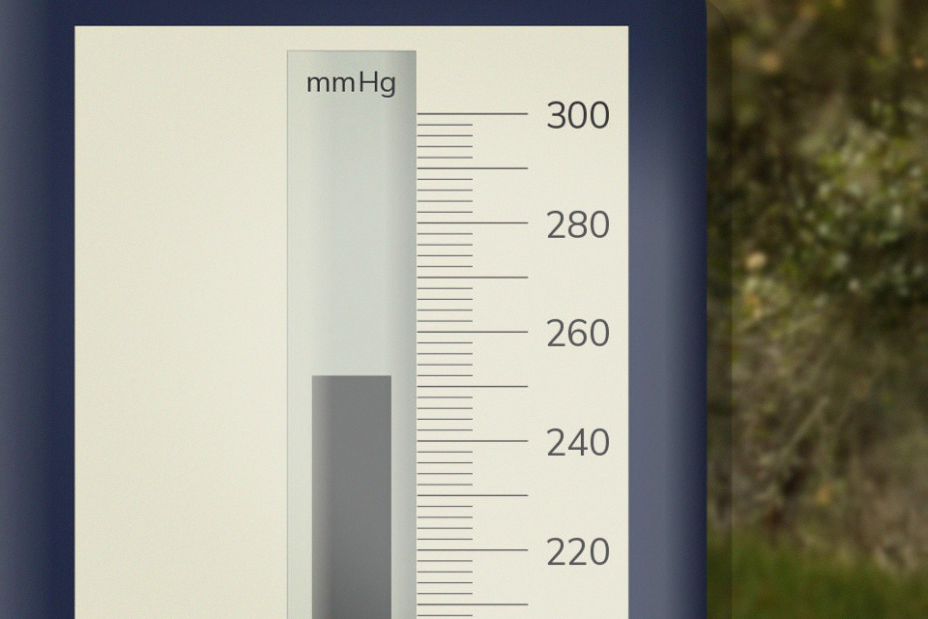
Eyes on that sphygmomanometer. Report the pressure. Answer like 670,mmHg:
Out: 252,mmHg
